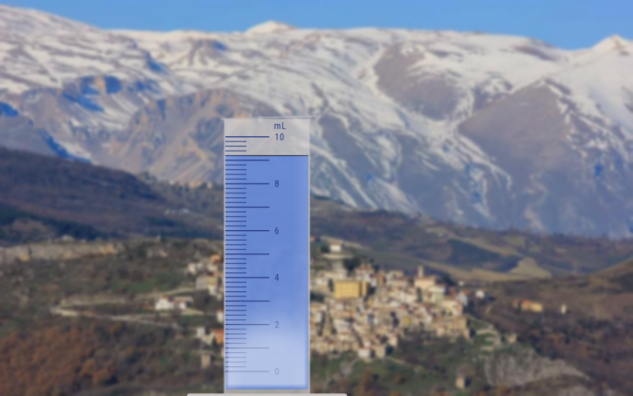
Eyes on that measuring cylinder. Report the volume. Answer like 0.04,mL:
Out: 9.2,mL
